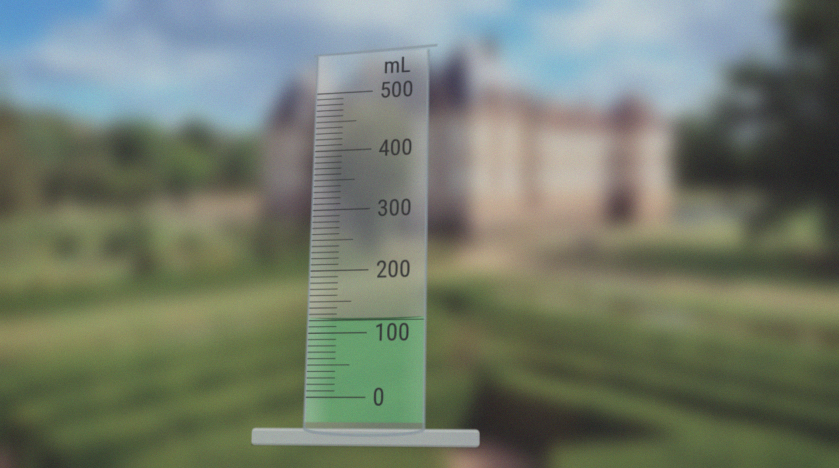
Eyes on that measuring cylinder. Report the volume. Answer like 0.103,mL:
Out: 120,mL
